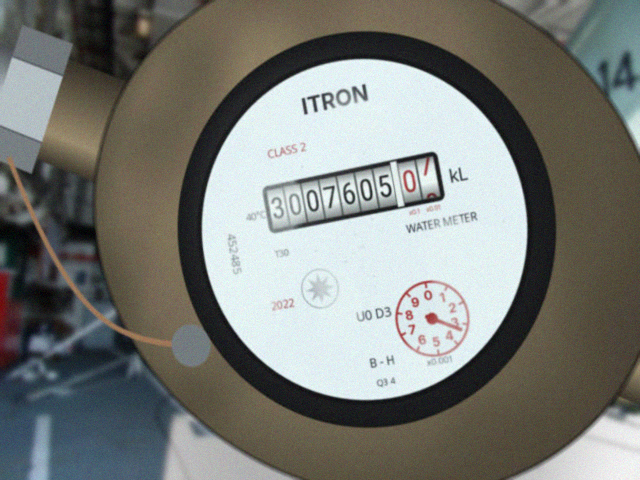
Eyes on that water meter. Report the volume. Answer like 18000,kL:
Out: 3007605.073,kL
